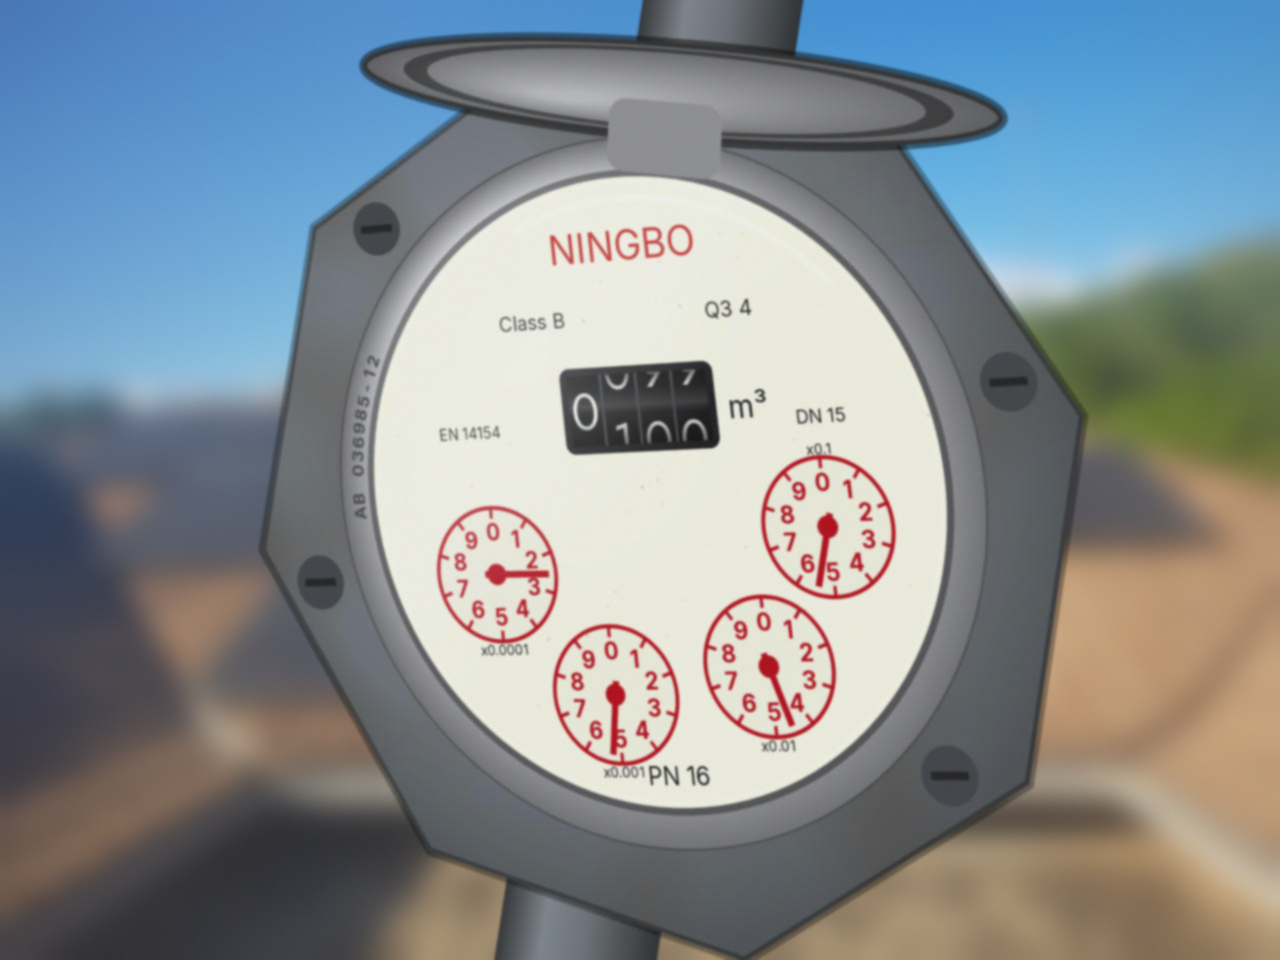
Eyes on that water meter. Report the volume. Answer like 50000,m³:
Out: 99.5452,m³
